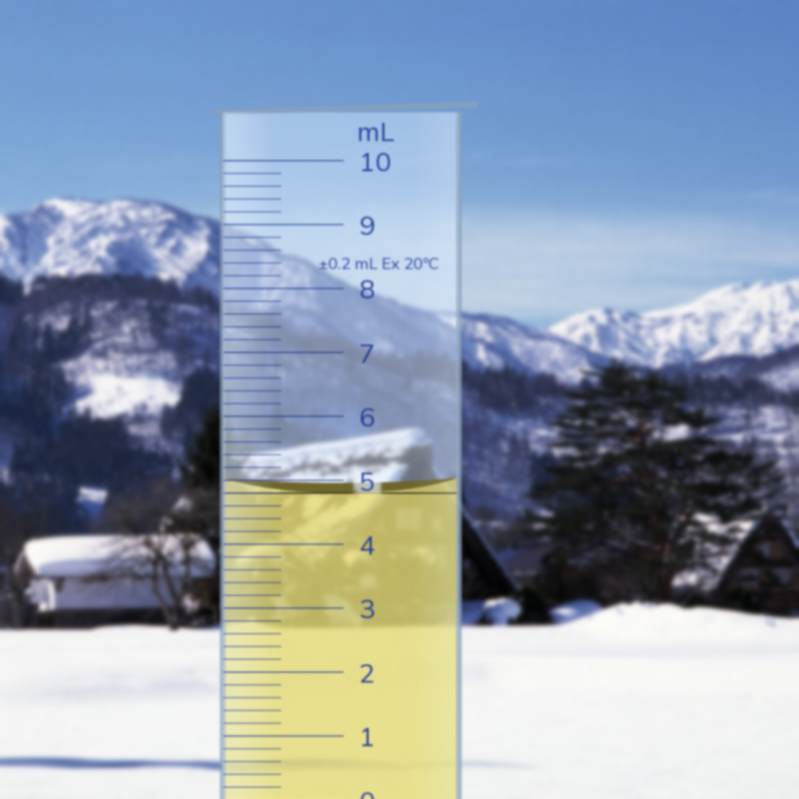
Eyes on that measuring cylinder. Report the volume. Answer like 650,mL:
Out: 4.8,mL
